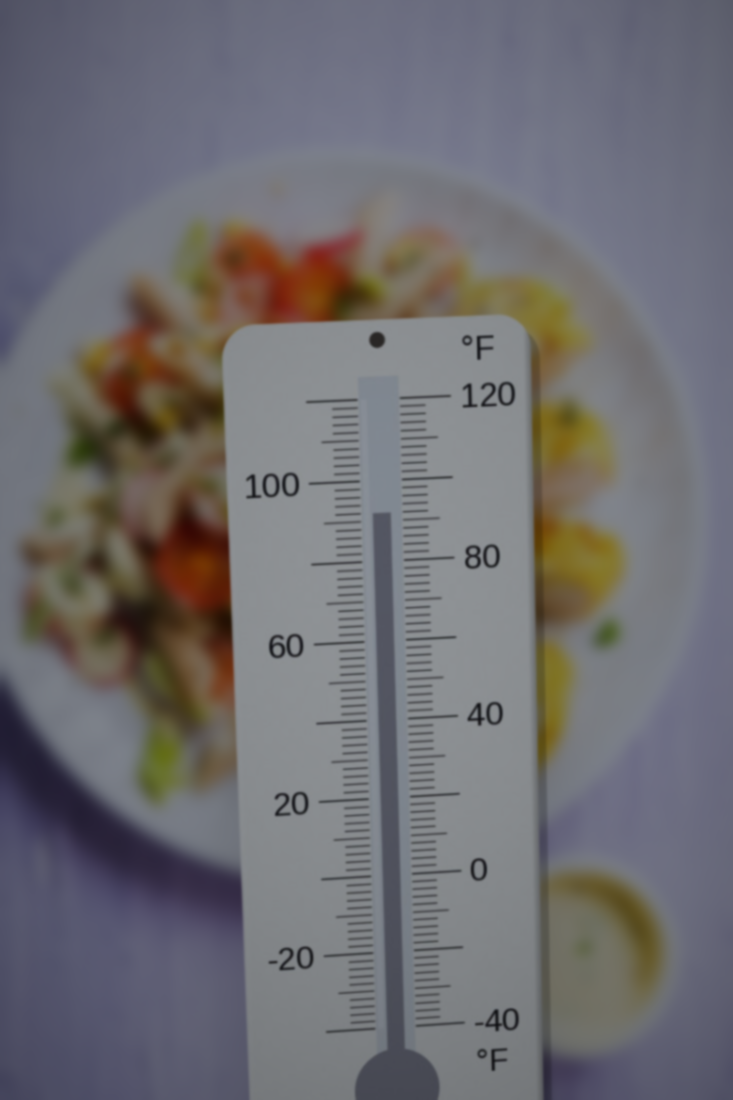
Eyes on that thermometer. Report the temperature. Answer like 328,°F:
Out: 92,°F
